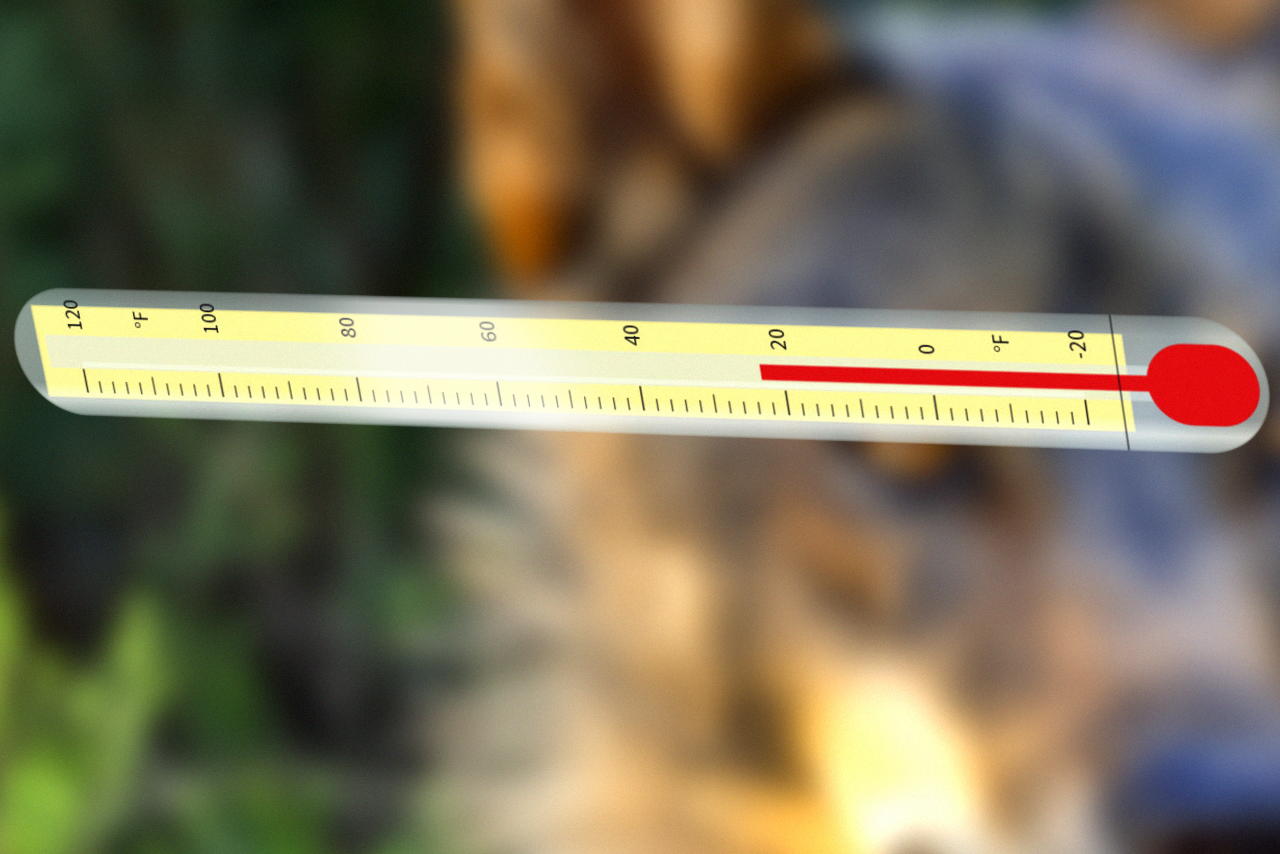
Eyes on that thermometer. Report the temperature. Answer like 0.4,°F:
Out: 23,°F
